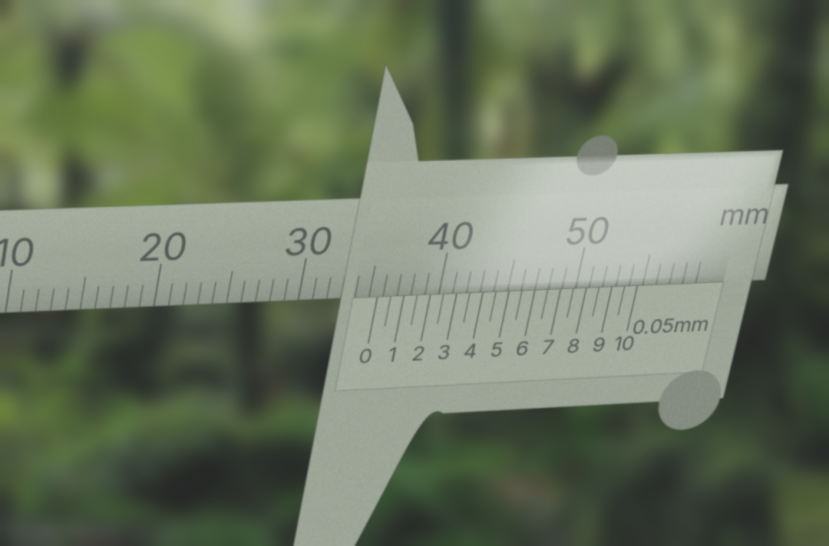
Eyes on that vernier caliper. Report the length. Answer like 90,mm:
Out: 35.6,mm
